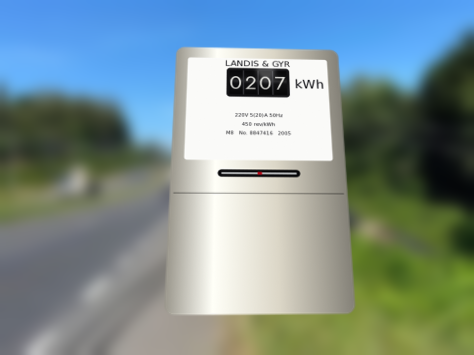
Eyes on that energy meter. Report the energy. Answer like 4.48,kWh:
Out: 207,kWh
